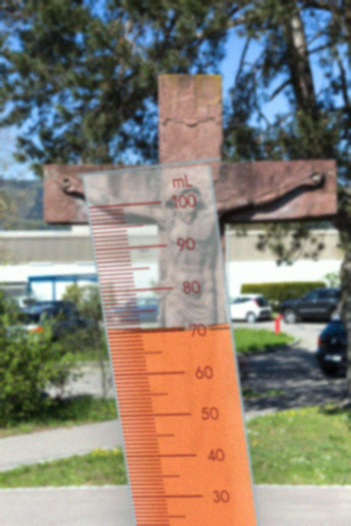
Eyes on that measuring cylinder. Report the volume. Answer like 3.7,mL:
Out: 70,mL
